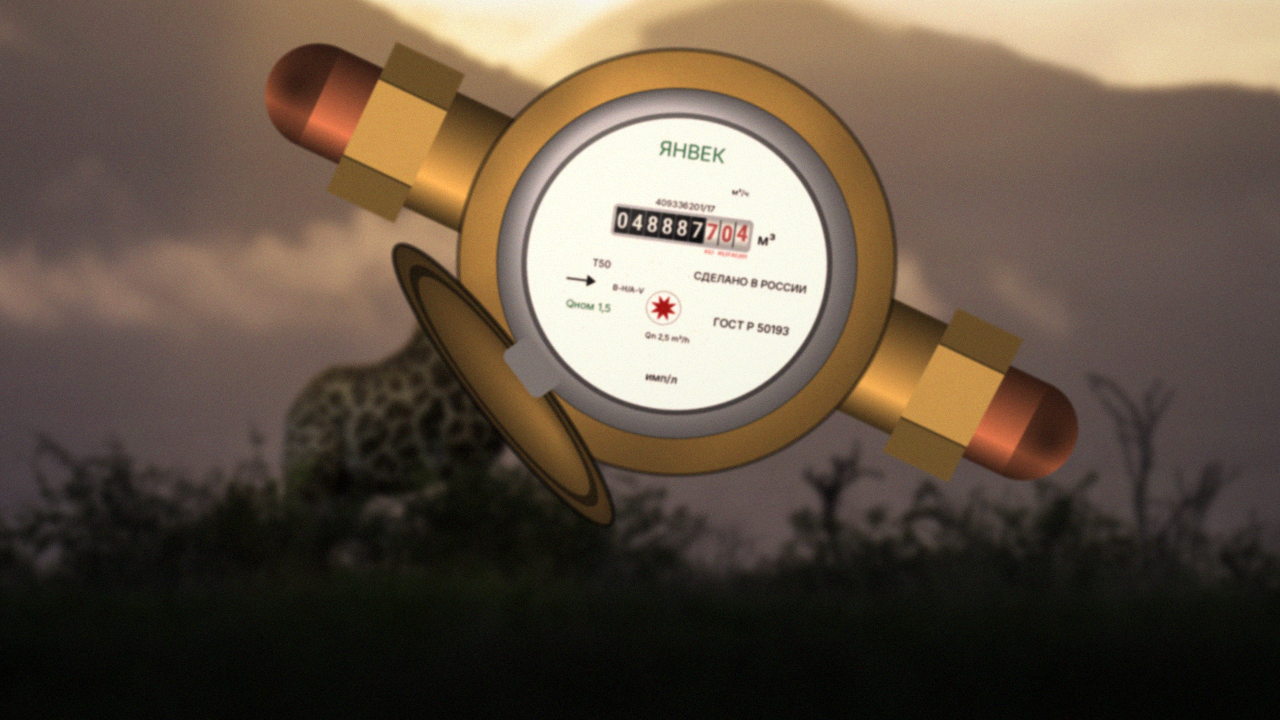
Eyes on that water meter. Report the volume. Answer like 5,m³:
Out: 48887.704,m³
